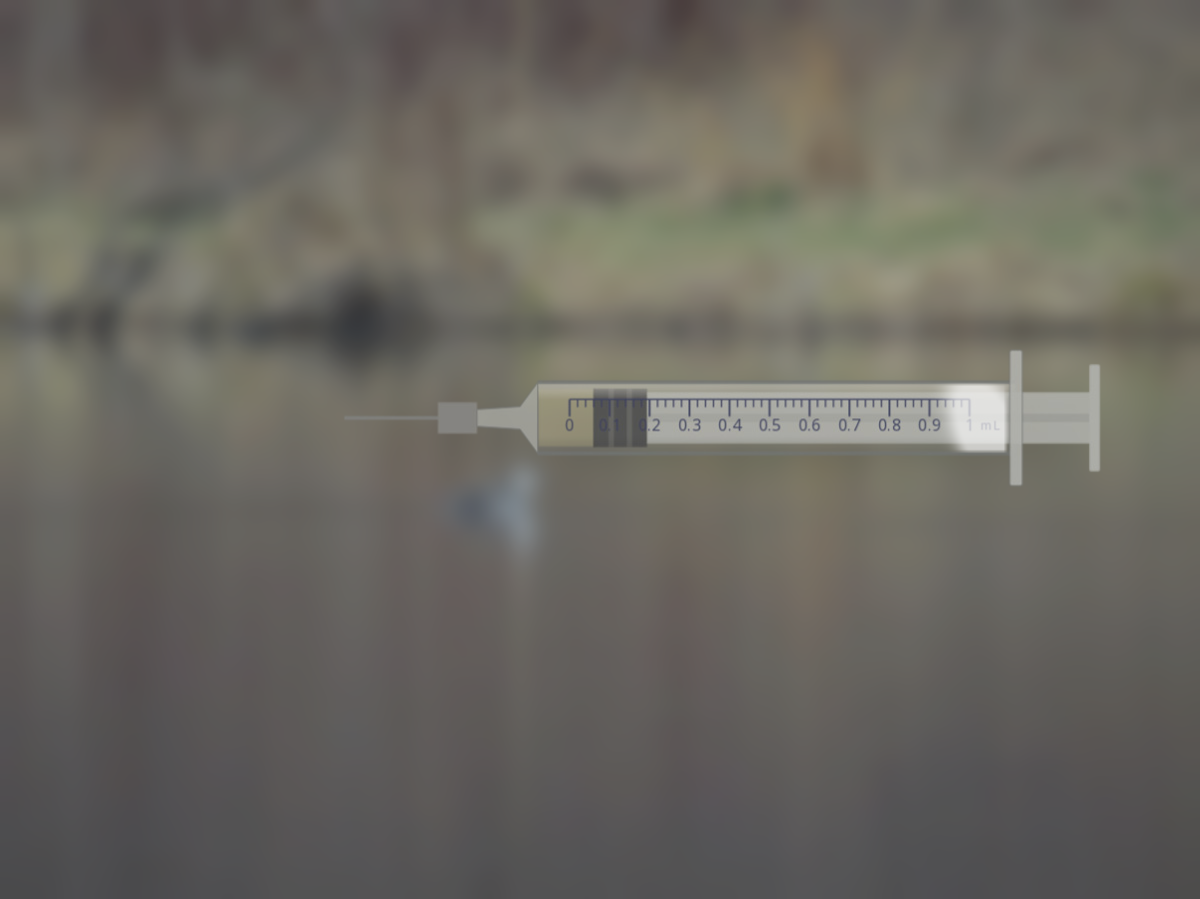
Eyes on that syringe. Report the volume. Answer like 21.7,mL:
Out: 0.06,mL
